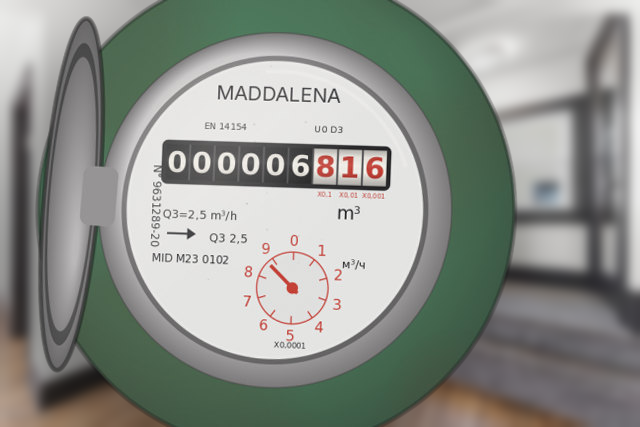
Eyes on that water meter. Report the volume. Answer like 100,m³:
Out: 6.8168,m³
